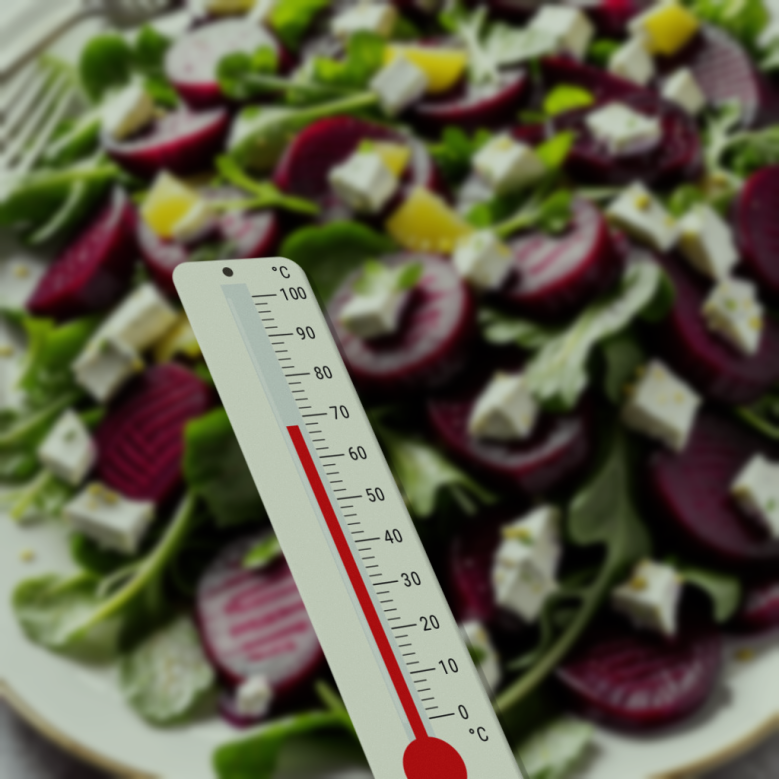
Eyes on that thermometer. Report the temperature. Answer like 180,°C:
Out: 68,°C
